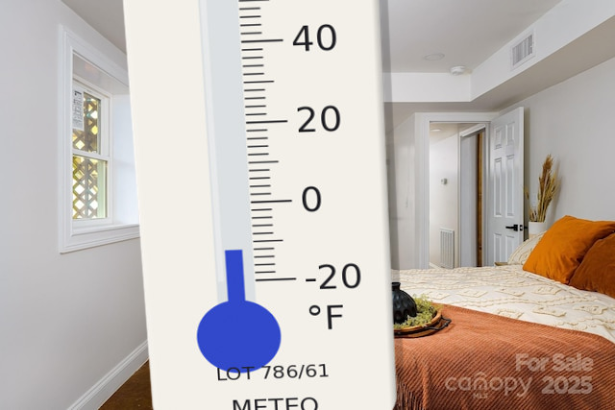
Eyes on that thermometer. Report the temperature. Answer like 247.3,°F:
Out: -12,°F
